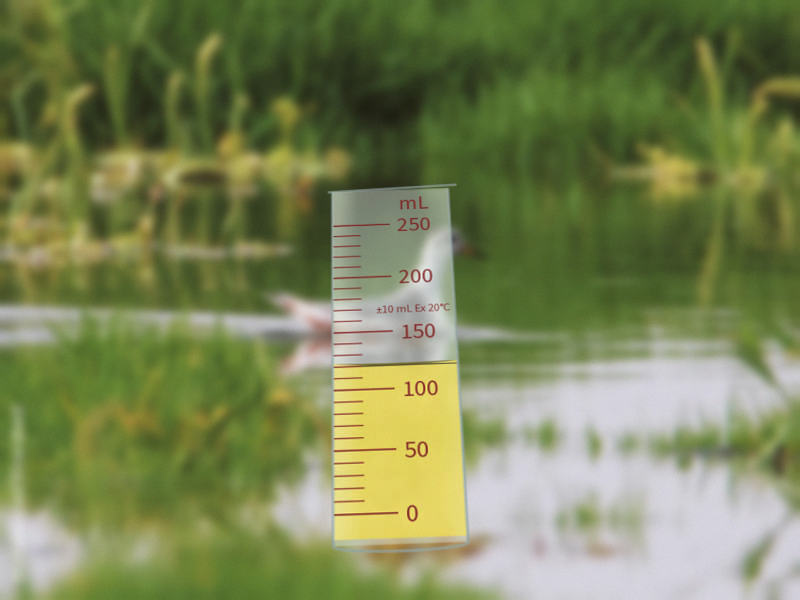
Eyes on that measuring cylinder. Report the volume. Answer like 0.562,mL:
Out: 120,mL
